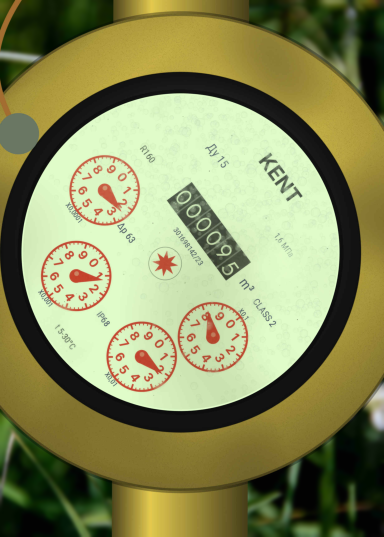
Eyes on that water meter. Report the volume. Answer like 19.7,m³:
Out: 94.8212,m³
